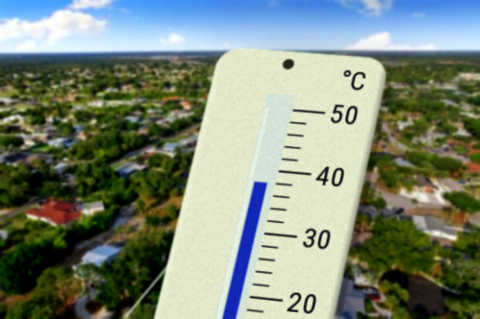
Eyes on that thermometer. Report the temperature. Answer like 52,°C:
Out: 38,°C
